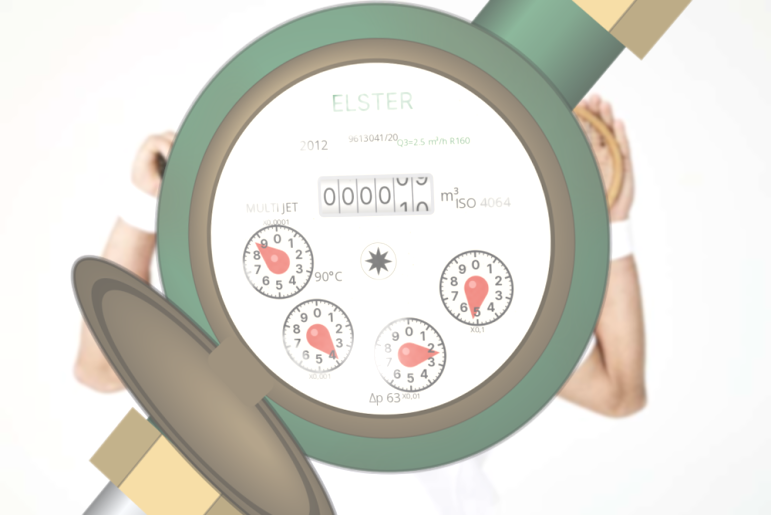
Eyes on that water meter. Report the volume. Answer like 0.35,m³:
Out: 9.5238,m³
